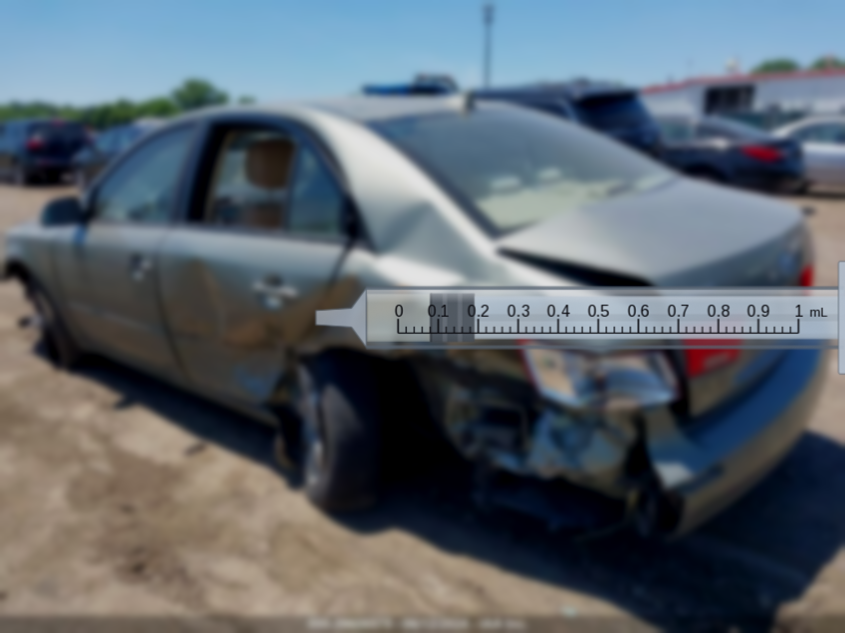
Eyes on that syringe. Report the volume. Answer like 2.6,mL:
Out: 0.08,mL
